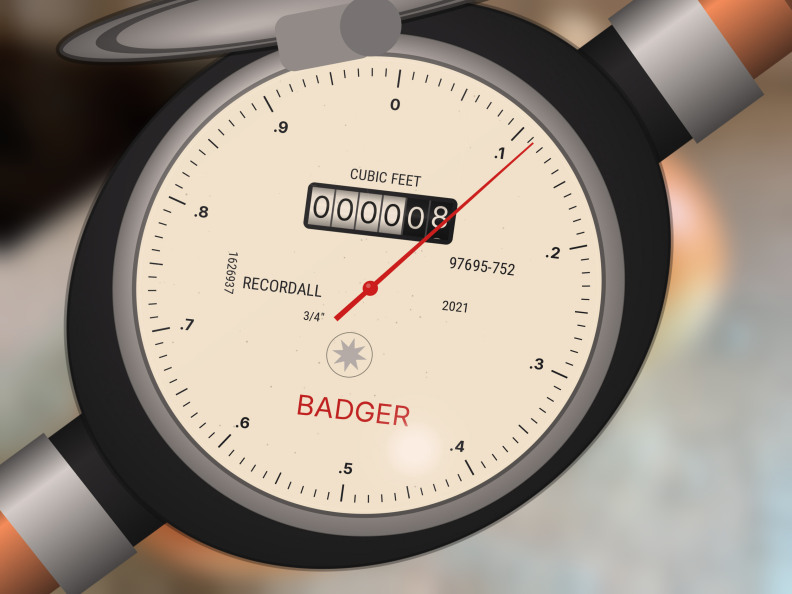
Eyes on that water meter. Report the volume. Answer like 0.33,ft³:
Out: 8.11,ft³
